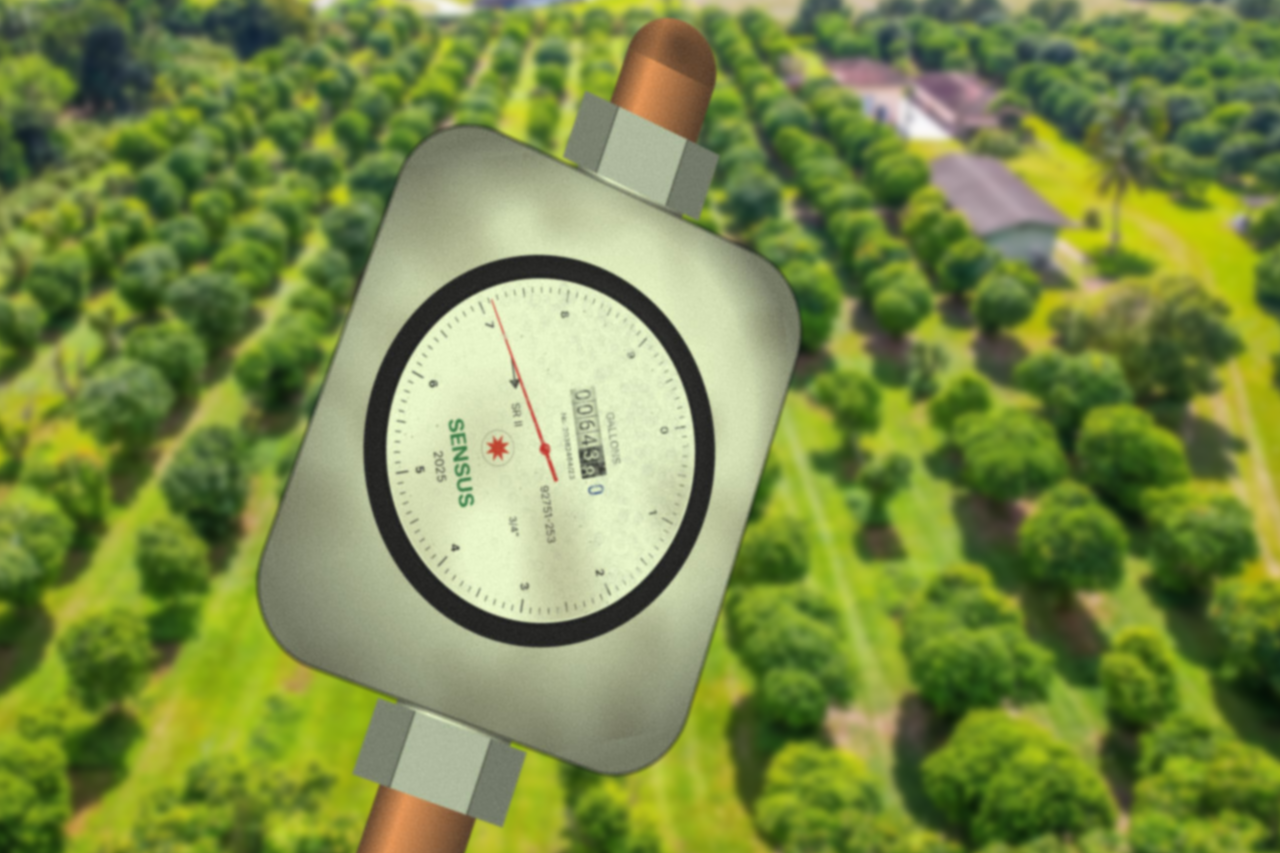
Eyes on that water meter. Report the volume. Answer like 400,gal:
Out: 64377.1,gal
